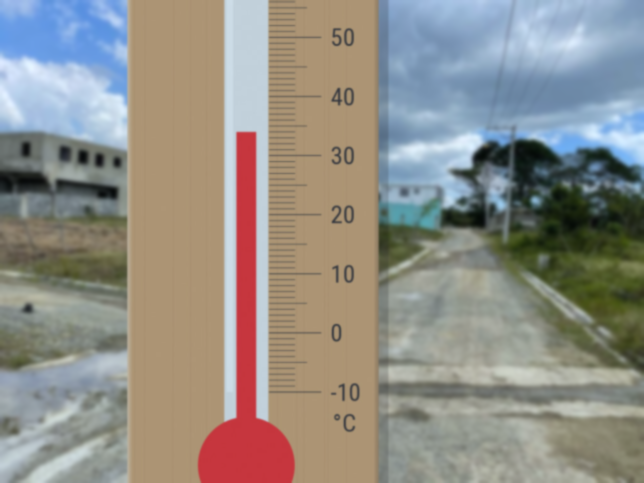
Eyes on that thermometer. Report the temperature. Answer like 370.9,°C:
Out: 34,°C
